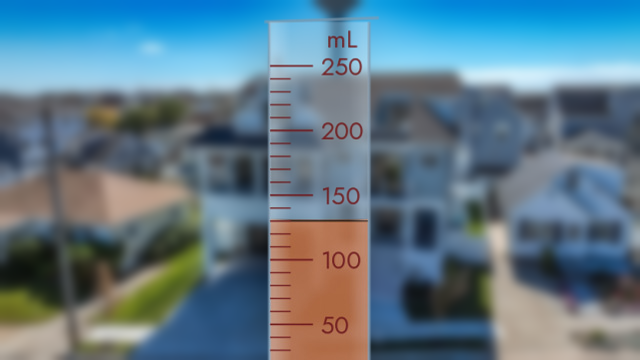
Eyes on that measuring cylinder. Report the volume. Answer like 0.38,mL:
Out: 130,mL
